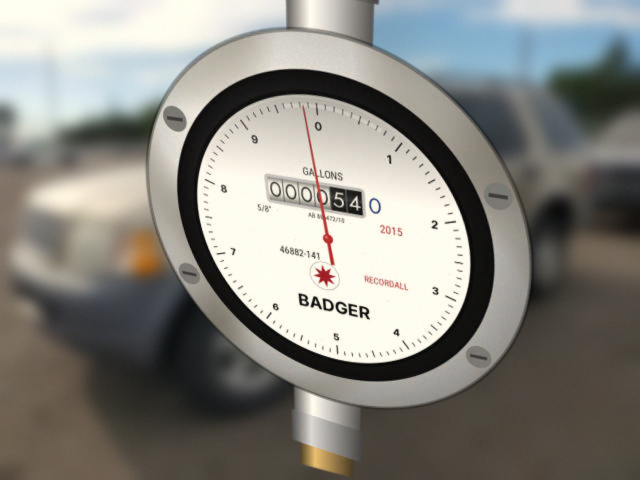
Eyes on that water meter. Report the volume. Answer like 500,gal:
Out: 539.8,gal
